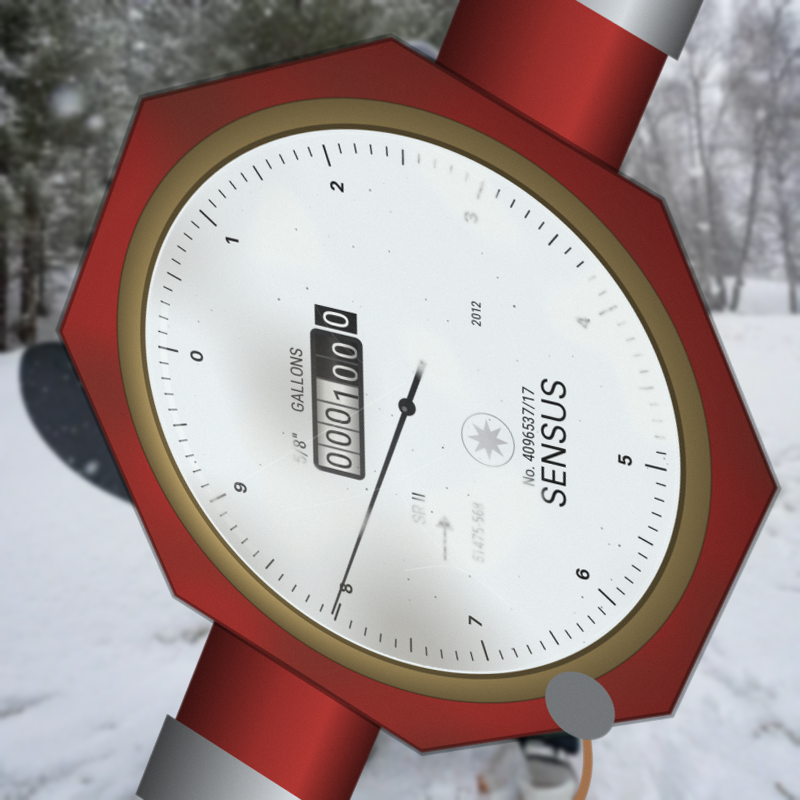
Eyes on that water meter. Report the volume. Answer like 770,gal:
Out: 998.0,gal
